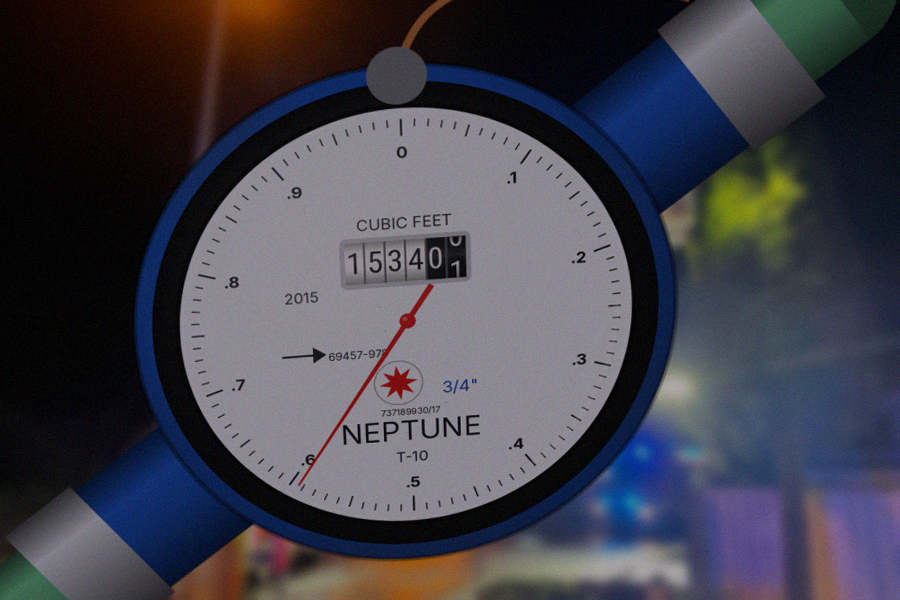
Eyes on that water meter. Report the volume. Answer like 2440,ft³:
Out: 153400.59,ft³
